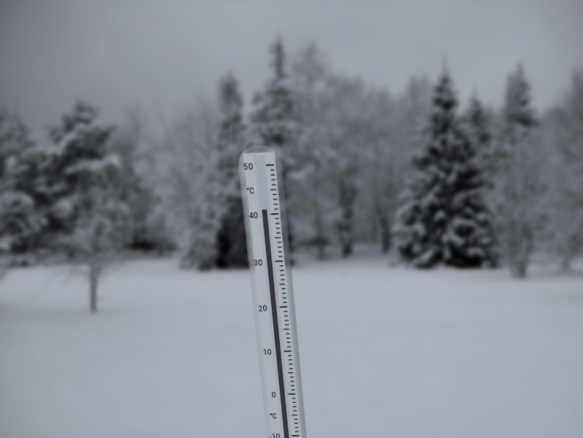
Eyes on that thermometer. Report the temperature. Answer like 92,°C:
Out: 41,°C
